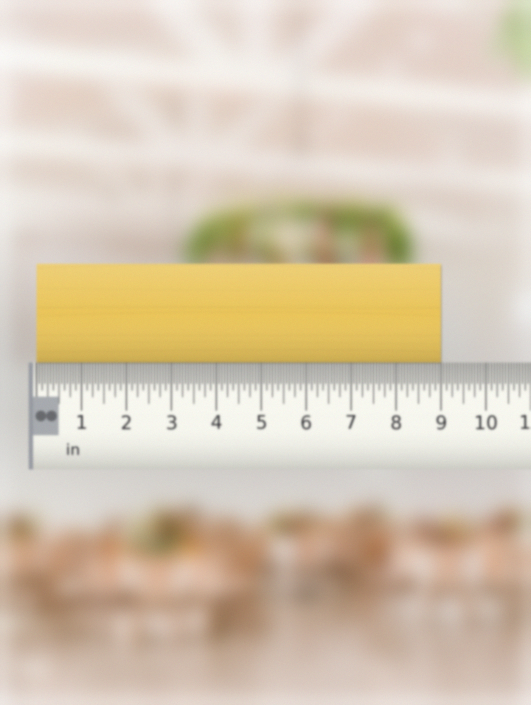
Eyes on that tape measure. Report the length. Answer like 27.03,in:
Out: 9,in
